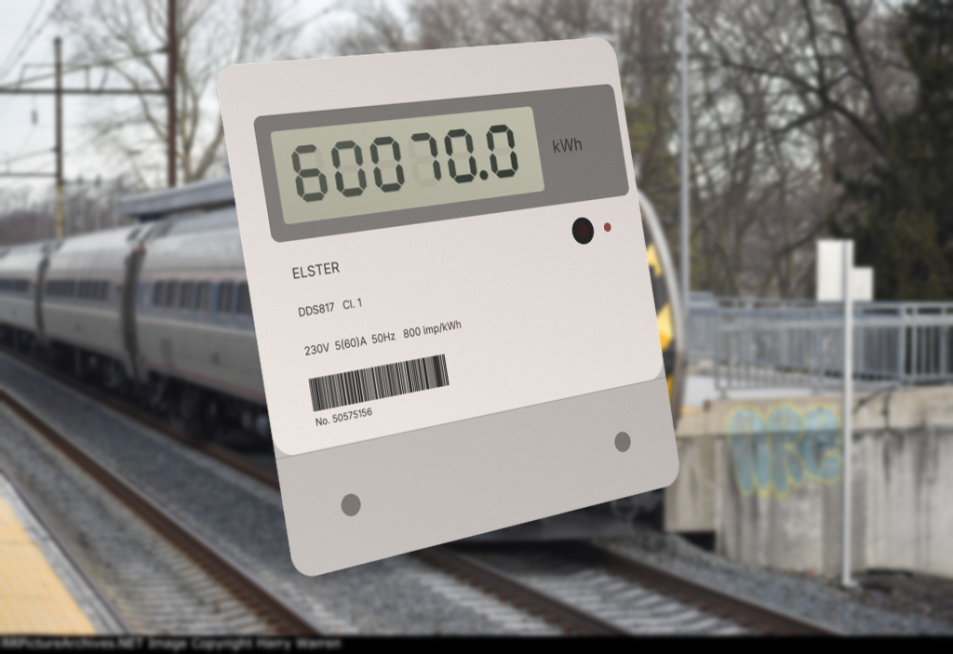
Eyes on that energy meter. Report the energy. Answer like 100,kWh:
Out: 60070.0,kWh
